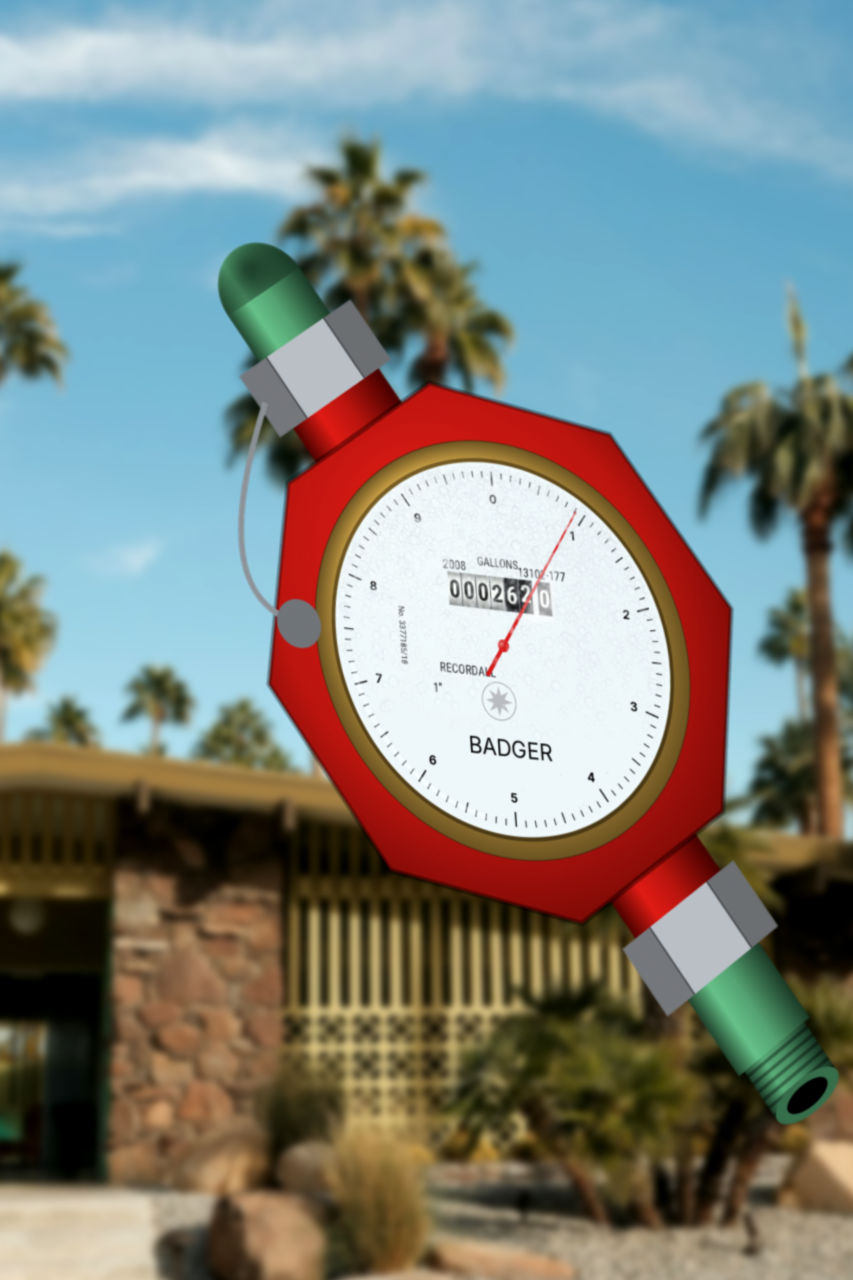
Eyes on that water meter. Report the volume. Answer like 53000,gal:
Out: 2620.9,gal
